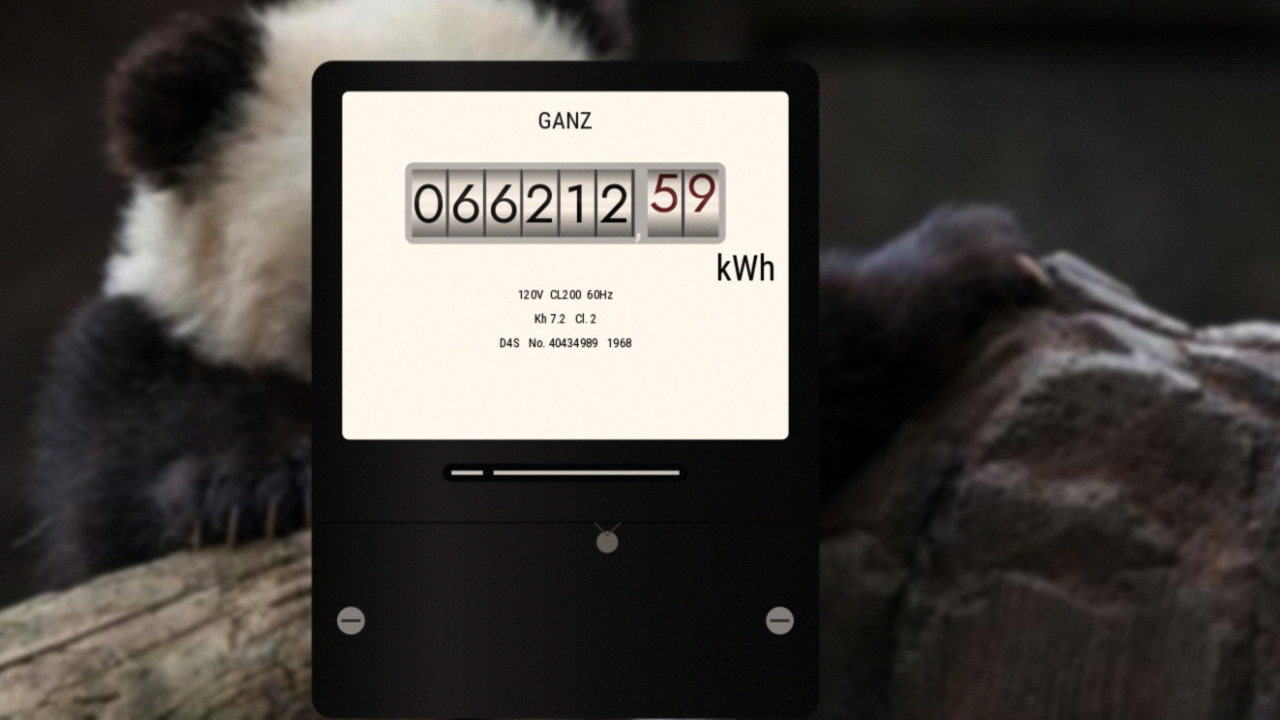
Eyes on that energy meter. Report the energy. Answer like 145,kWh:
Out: 66212.59,kWh
